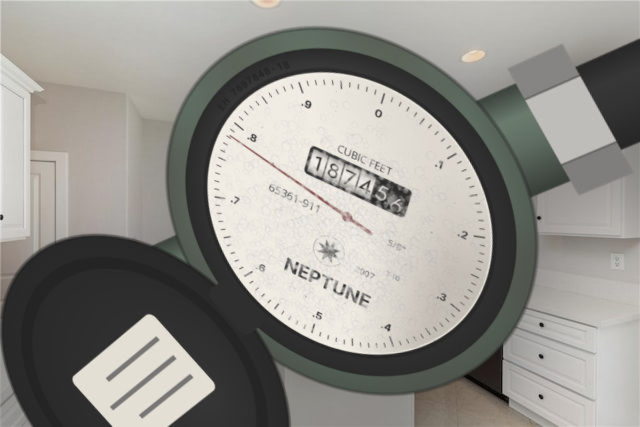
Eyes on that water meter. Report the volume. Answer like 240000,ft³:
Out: 187455.78,ft³
